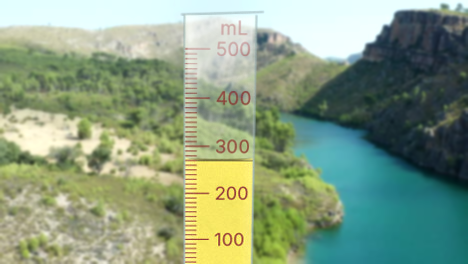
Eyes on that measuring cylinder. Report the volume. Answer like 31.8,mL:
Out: 270,mL
